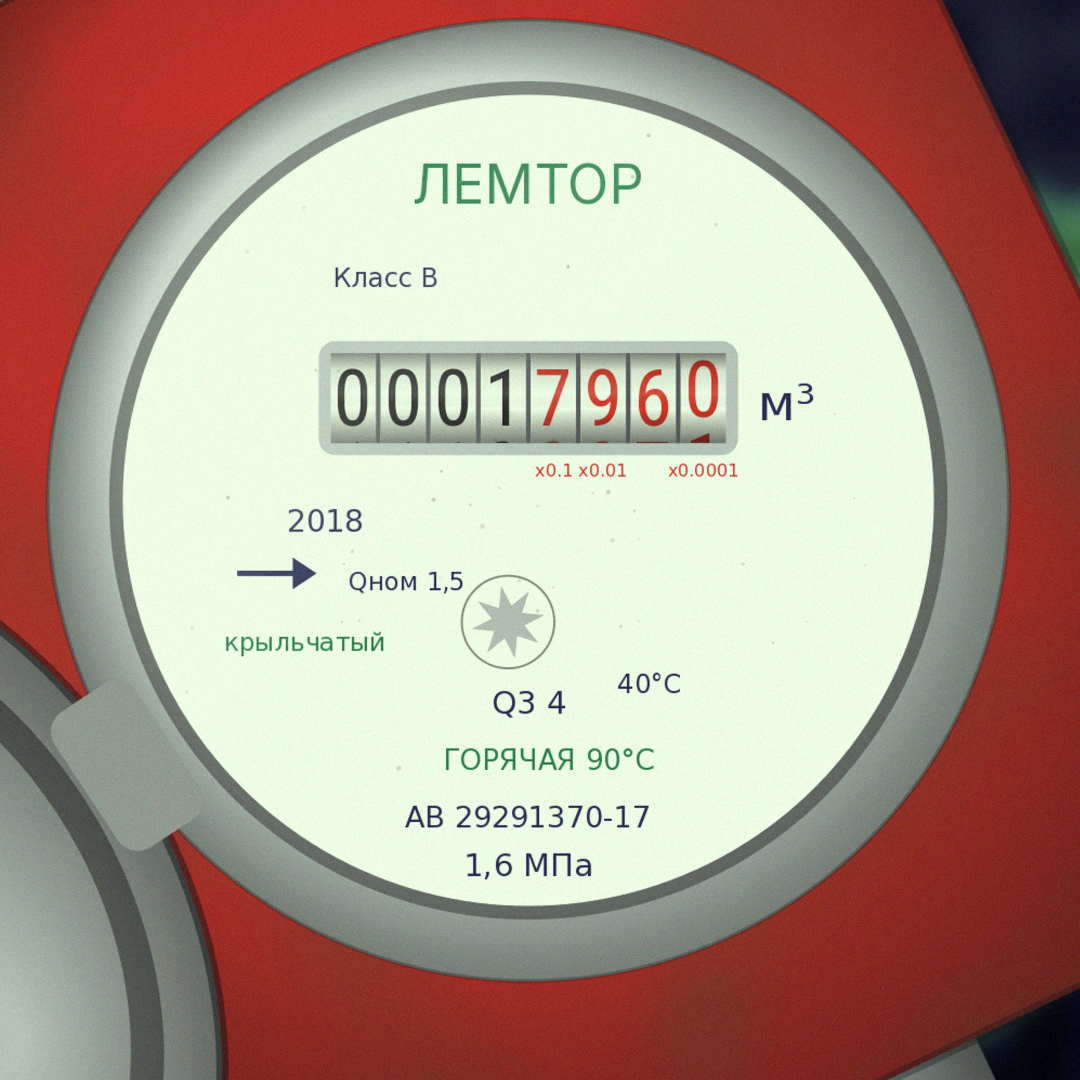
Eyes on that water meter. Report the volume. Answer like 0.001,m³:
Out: 1.7960,m³
